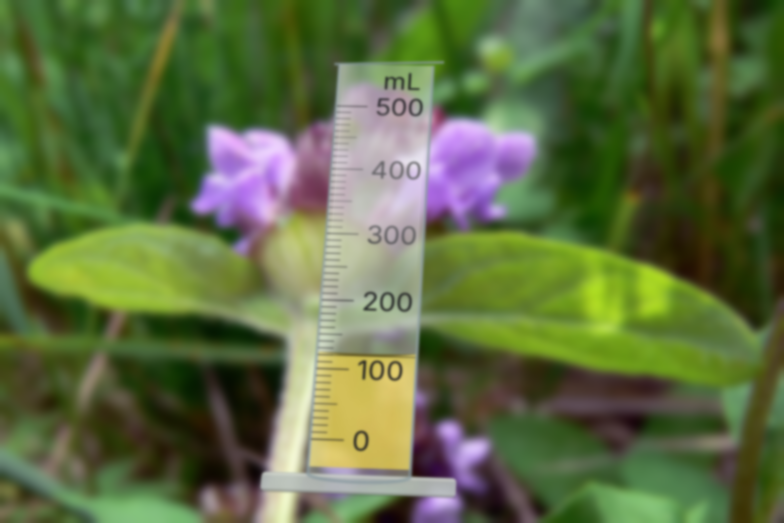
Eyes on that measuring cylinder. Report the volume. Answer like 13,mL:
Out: 120,mL
